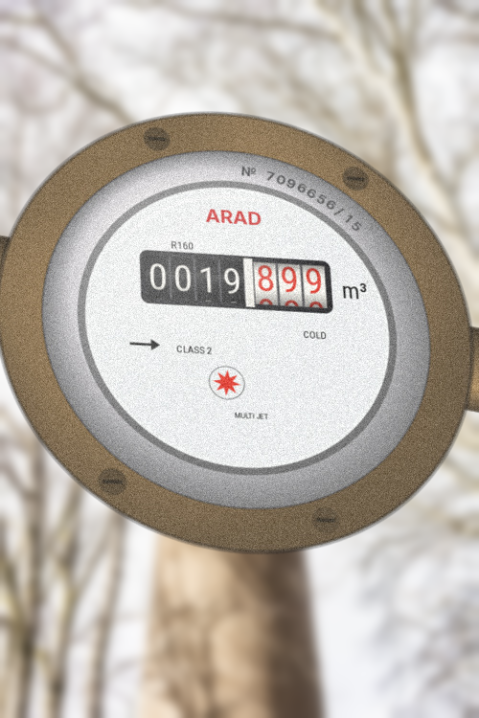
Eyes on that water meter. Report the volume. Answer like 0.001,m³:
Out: 19.899,m³
